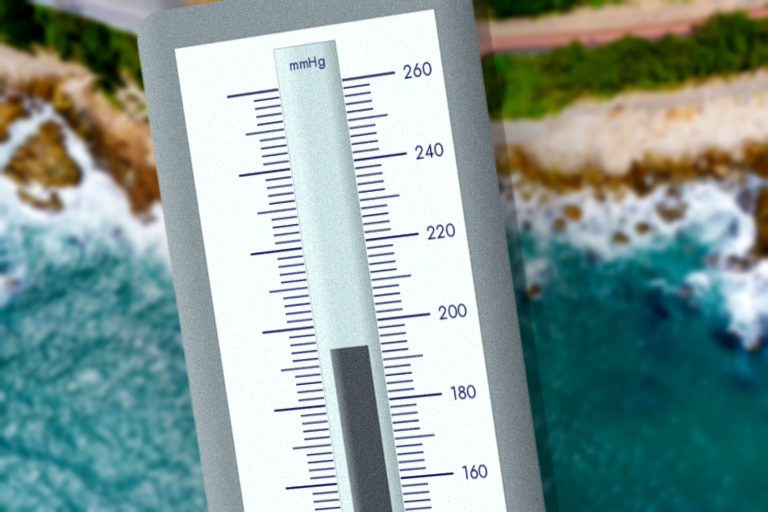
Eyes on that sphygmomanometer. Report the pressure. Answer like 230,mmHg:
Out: 194,mmHg
